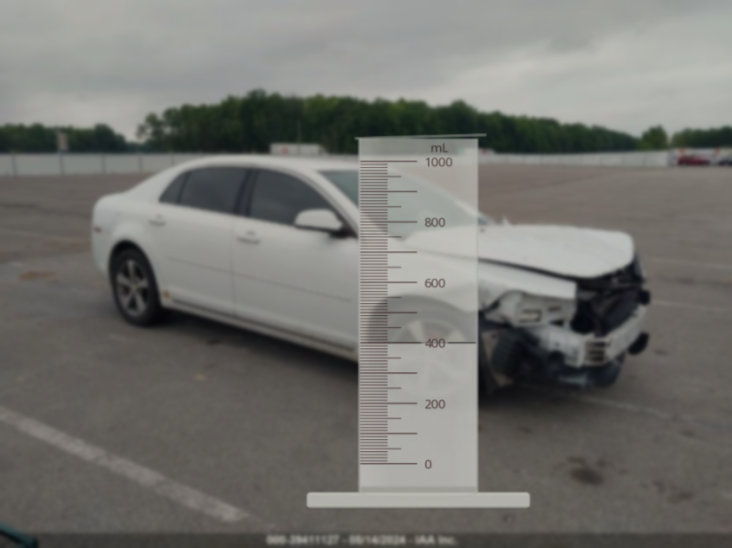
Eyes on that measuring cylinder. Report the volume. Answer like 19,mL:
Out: 400,mL
